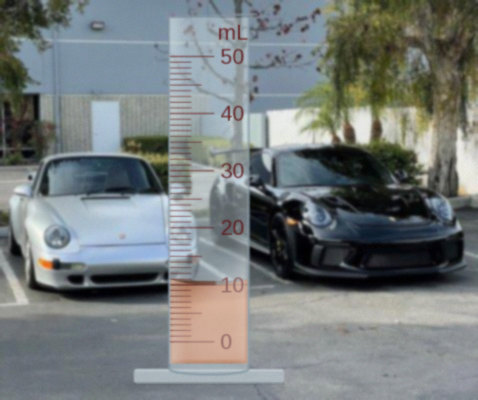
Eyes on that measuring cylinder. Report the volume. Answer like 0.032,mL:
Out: 10,mL
